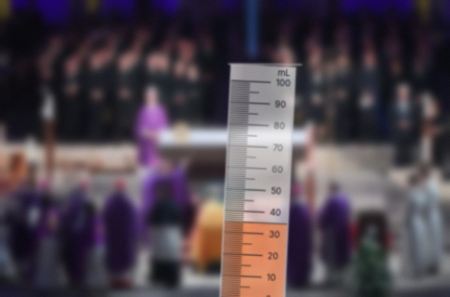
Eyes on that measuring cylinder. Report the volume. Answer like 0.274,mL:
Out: 35,mL
